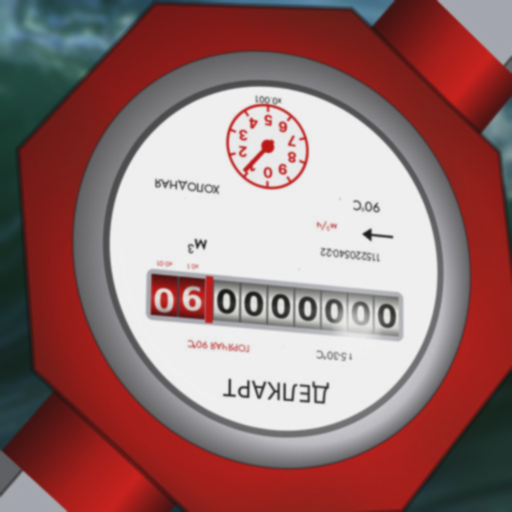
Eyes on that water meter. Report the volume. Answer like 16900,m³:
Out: 0.901,m³
